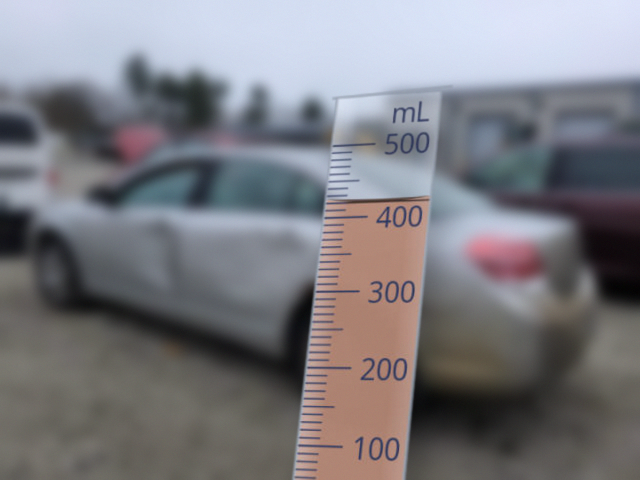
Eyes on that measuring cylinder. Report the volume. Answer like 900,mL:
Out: 420,mL
